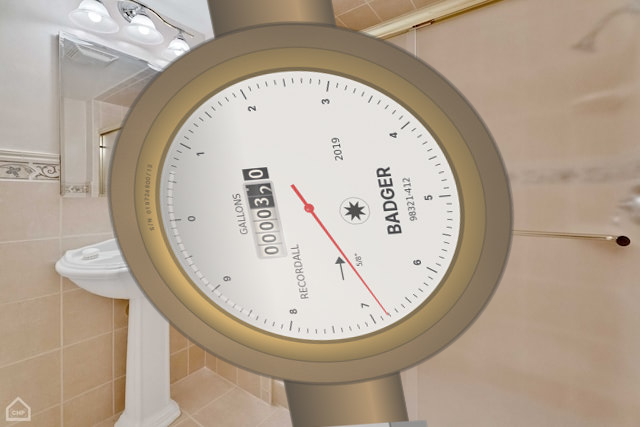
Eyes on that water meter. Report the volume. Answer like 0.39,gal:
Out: 316.8,gal
